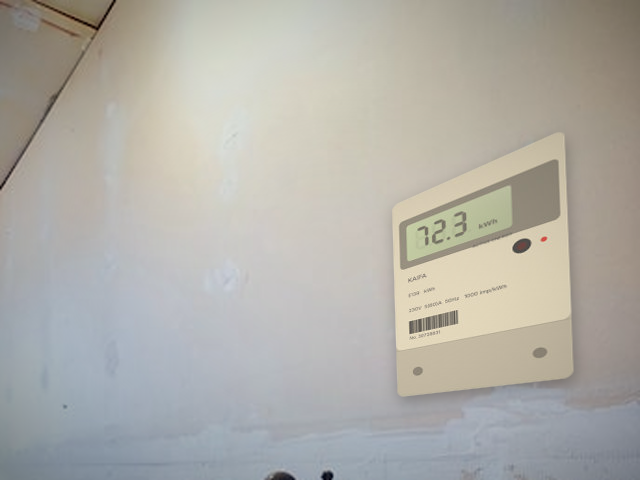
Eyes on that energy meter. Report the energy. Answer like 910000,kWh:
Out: 72.3,kWh
